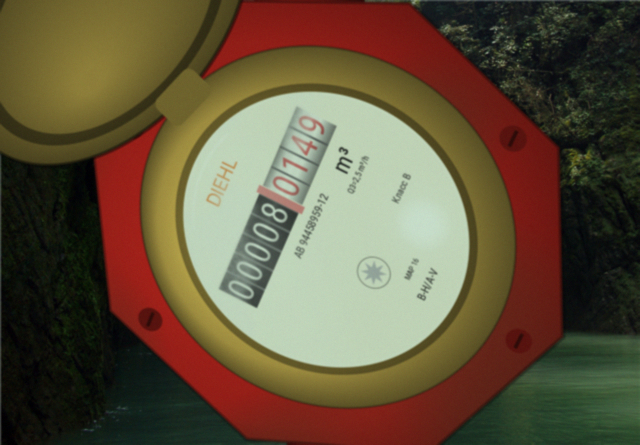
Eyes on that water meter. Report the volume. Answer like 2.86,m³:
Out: 8.0149,m³
